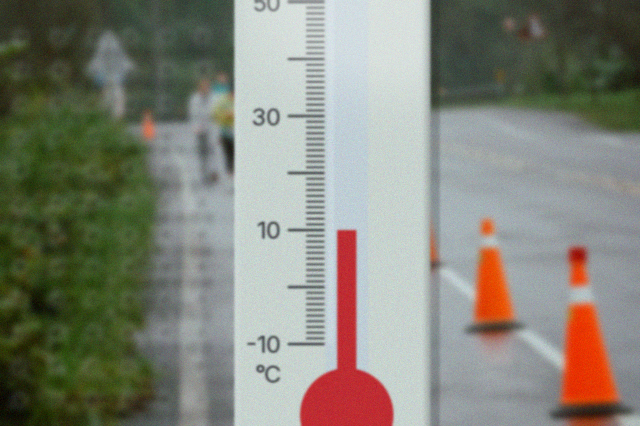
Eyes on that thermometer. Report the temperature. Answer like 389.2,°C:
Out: 10,°C
